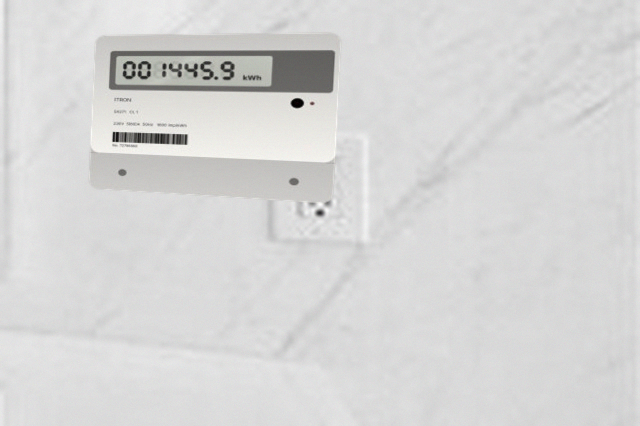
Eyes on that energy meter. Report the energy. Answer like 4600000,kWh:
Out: 1445.9,kWh
